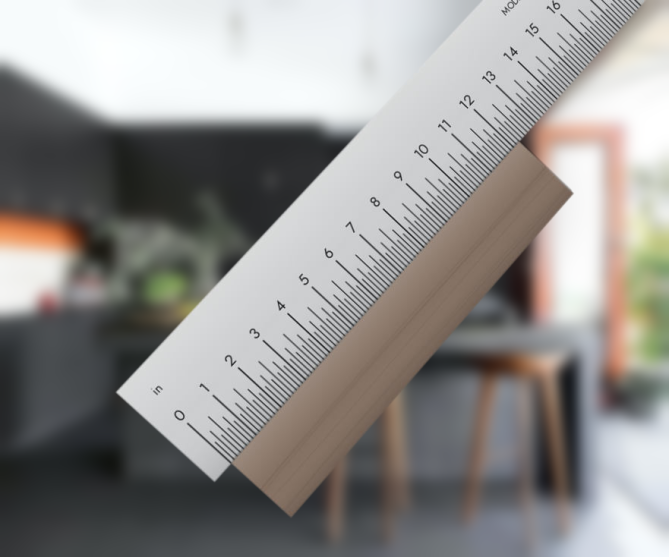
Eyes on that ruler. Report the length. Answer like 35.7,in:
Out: 12.25,in
